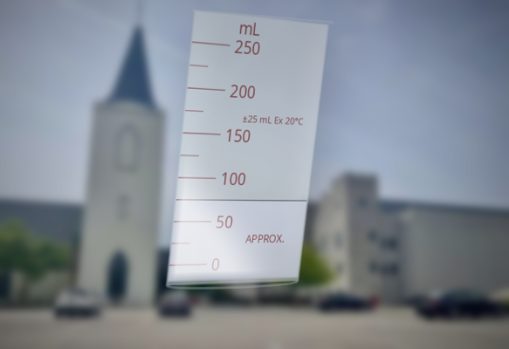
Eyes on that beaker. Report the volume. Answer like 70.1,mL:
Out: 75,mL
